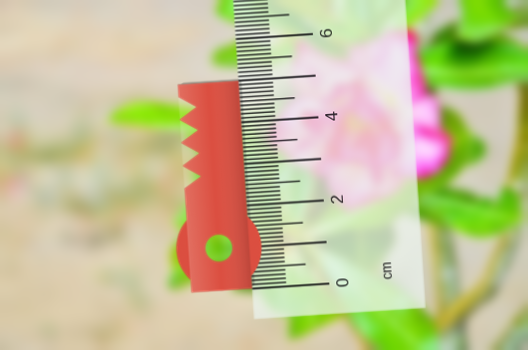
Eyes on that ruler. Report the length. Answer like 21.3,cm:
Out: 5,cm
